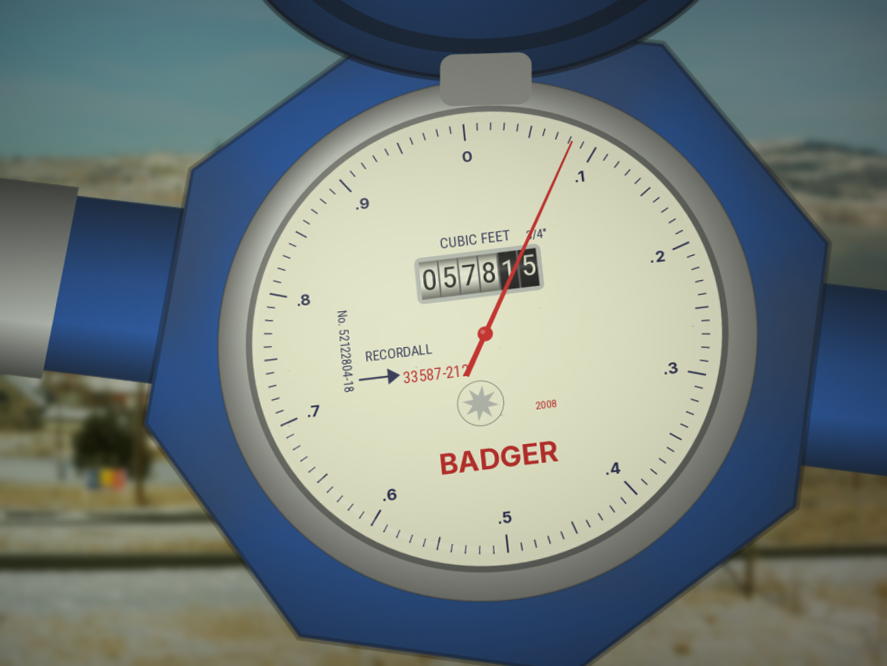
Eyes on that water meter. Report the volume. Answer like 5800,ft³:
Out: 57815.08,ft³
